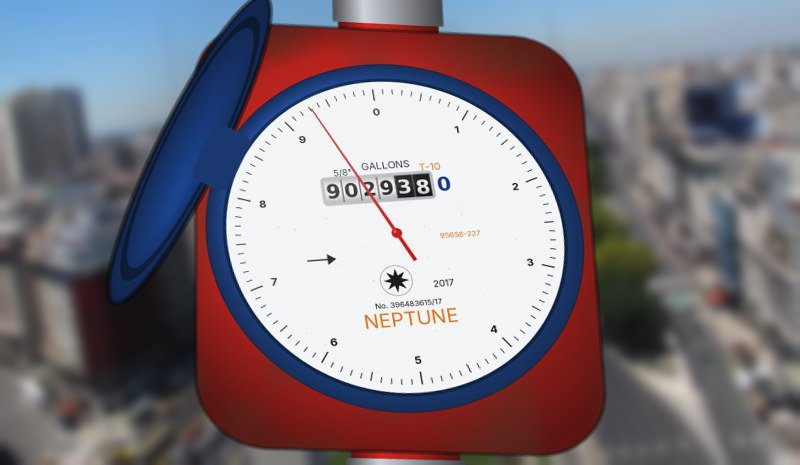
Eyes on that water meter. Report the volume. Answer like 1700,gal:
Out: 9029379.3,gal
